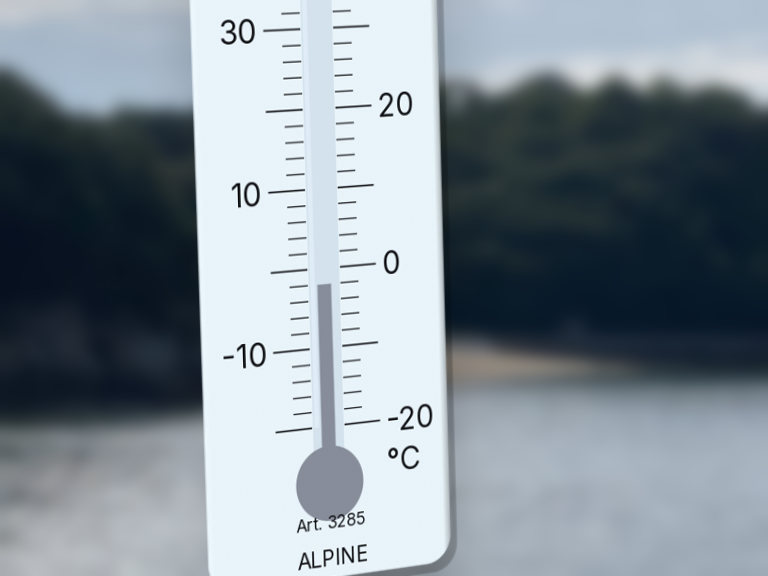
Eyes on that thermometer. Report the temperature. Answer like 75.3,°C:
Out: -2,°C
